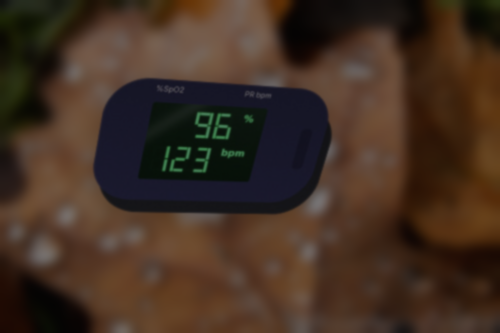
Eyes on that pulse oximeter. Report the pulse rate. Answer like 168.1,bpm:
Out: 123,bpm
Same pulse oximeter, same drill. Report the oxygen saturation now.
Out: 96,%
